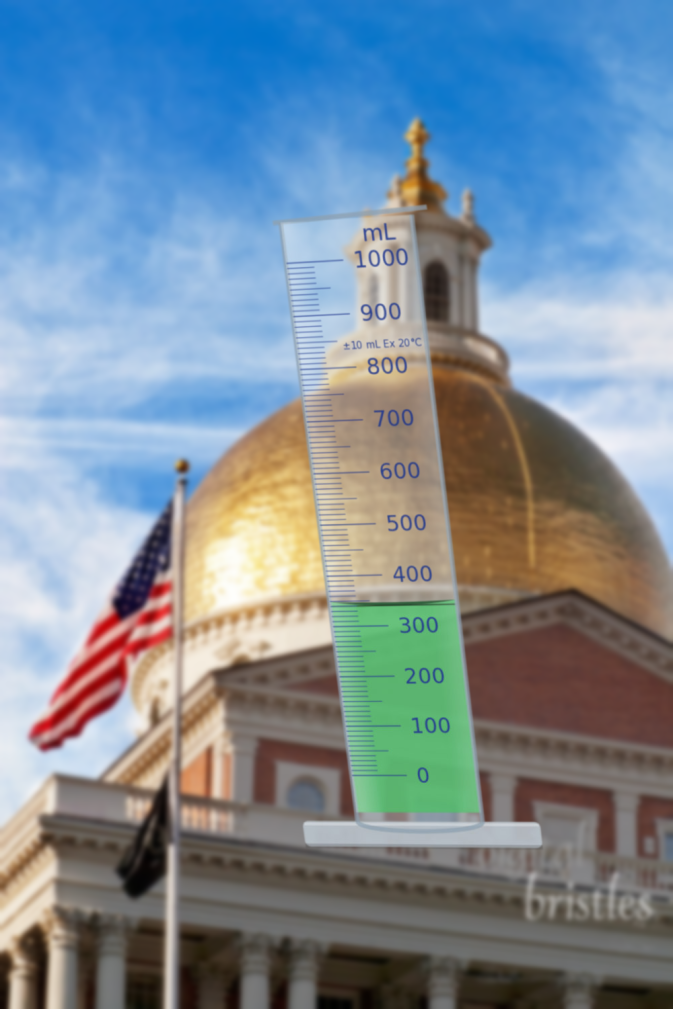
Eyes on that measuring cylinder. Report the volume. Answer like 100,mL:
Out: 340,mL
